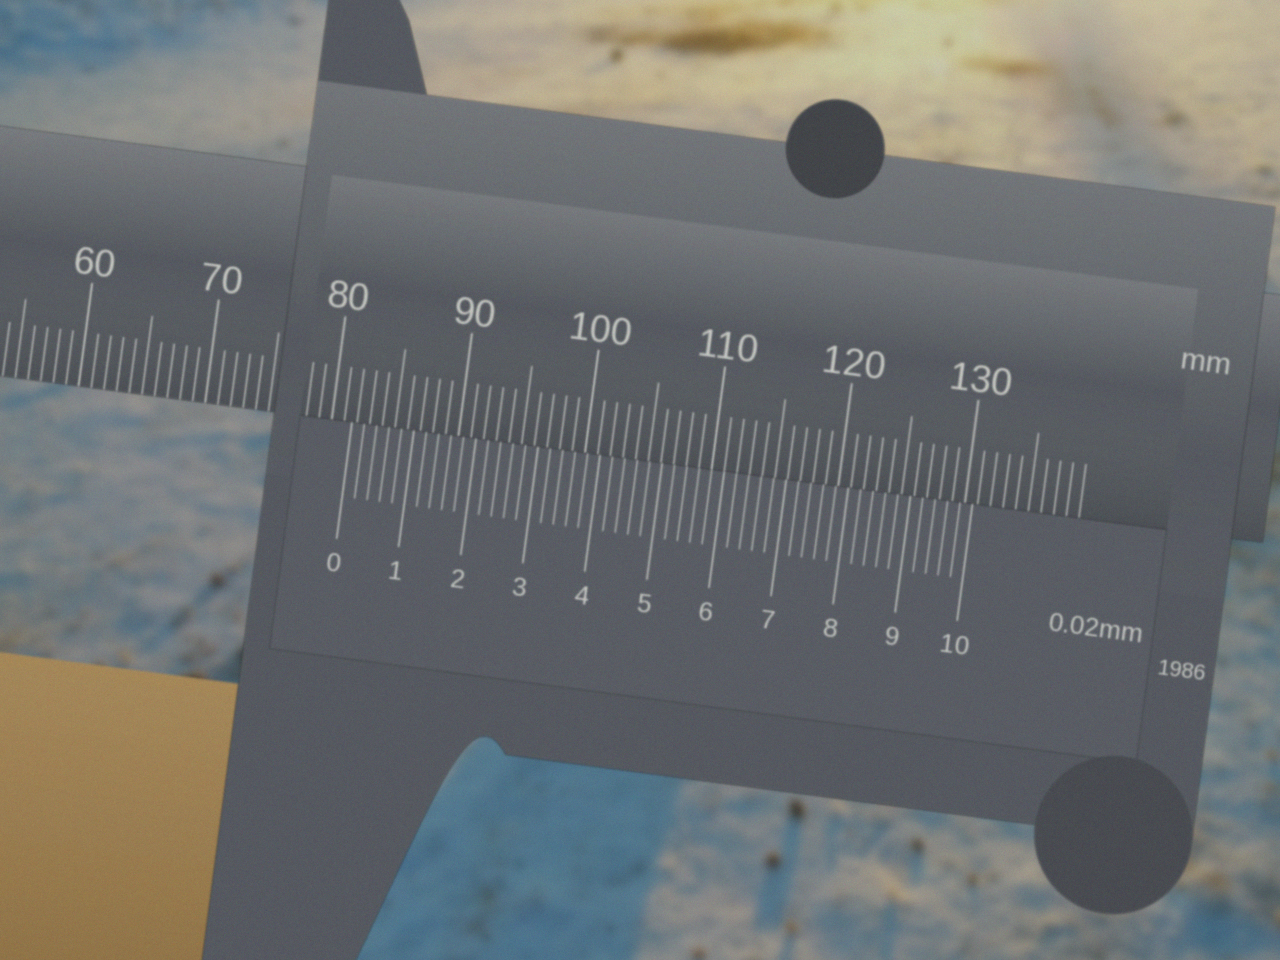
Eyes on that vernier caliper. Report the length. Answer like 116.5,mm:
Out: 81.6,mm
